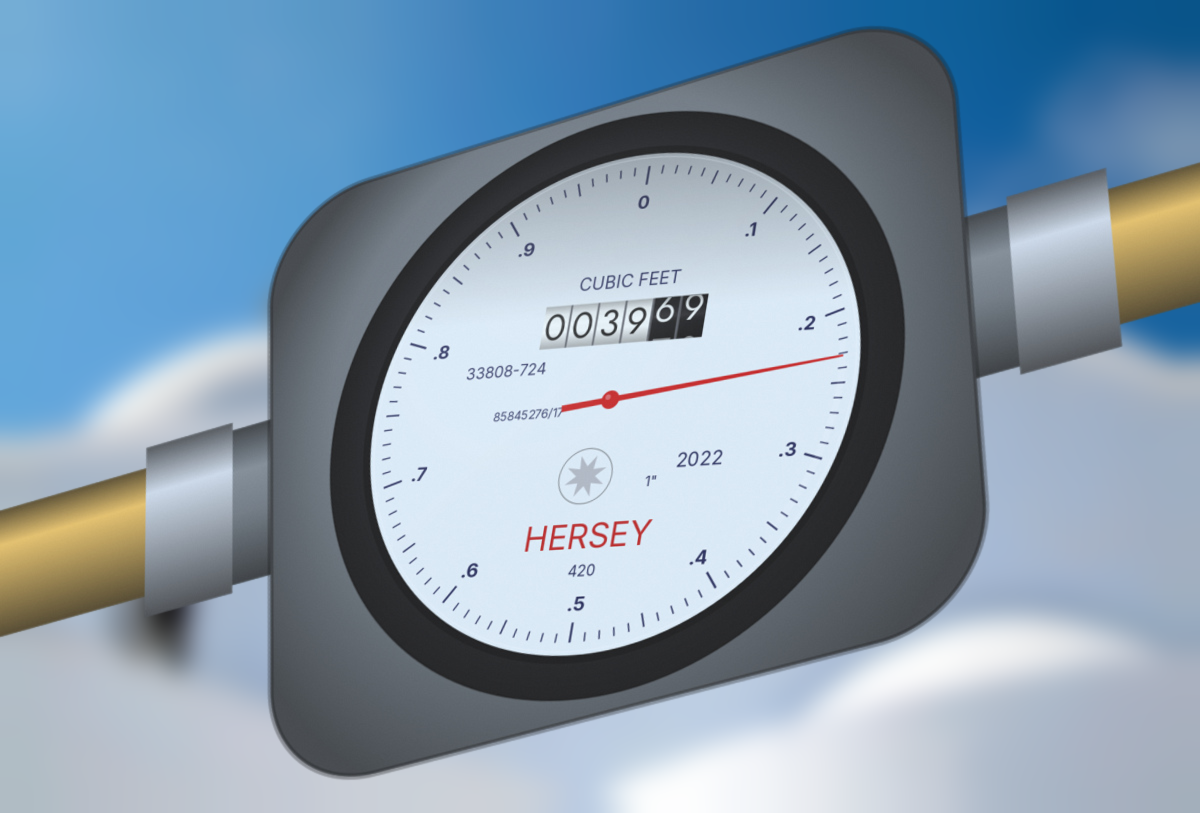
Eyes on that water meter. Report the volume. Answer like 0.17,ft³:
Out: 3969.23,ft³
